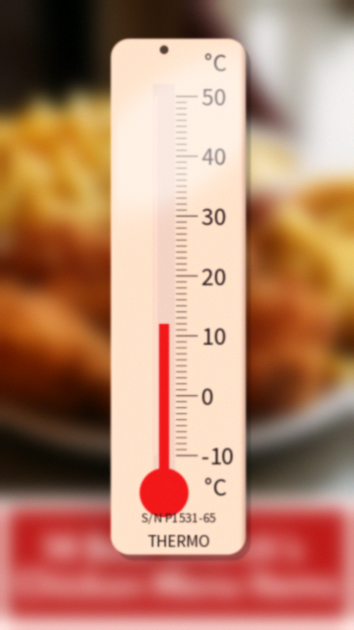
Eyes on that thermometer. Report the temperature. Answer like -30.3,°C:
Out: 12,°C
